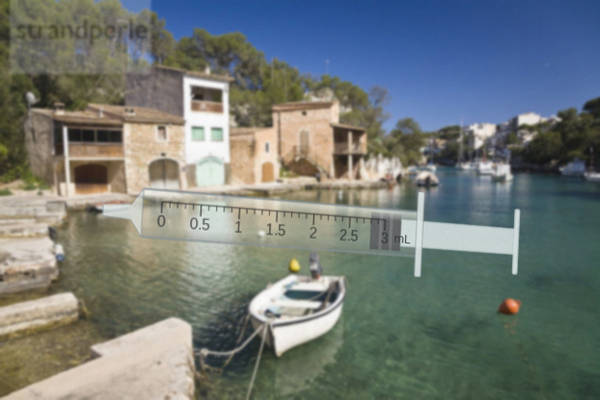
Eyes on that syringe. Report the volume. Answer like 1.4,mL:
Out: 2.8,mL
